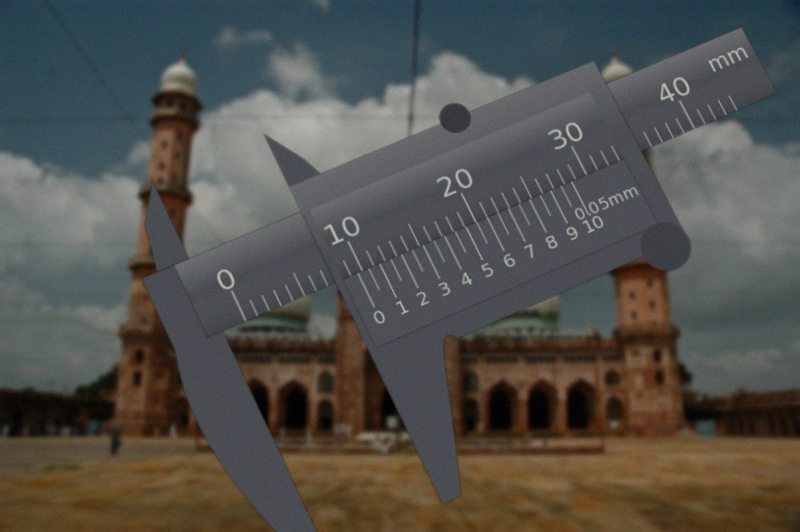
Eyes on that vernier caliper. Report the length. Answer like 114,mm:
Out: 9.6,mm
